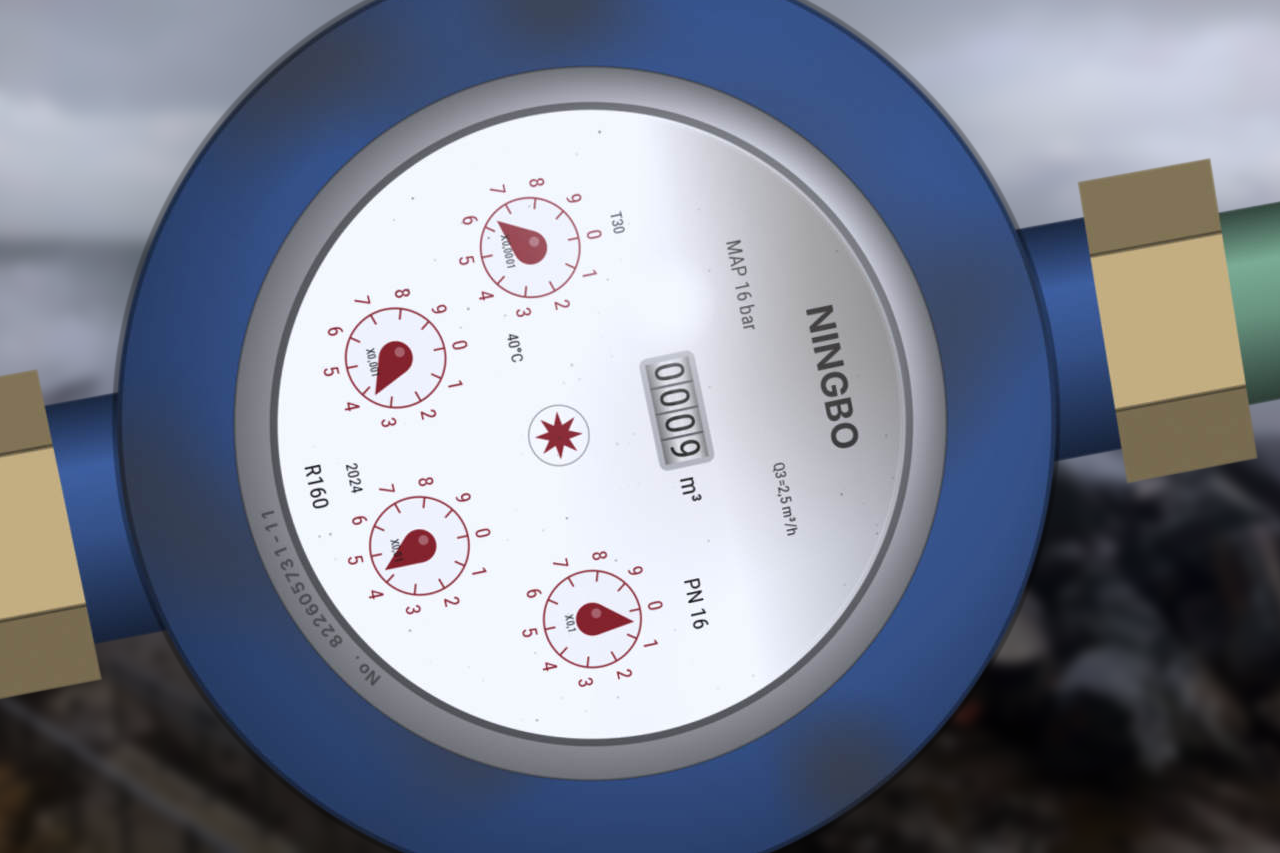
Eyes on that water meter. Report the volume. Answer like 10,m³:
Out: 9.0436,m³
